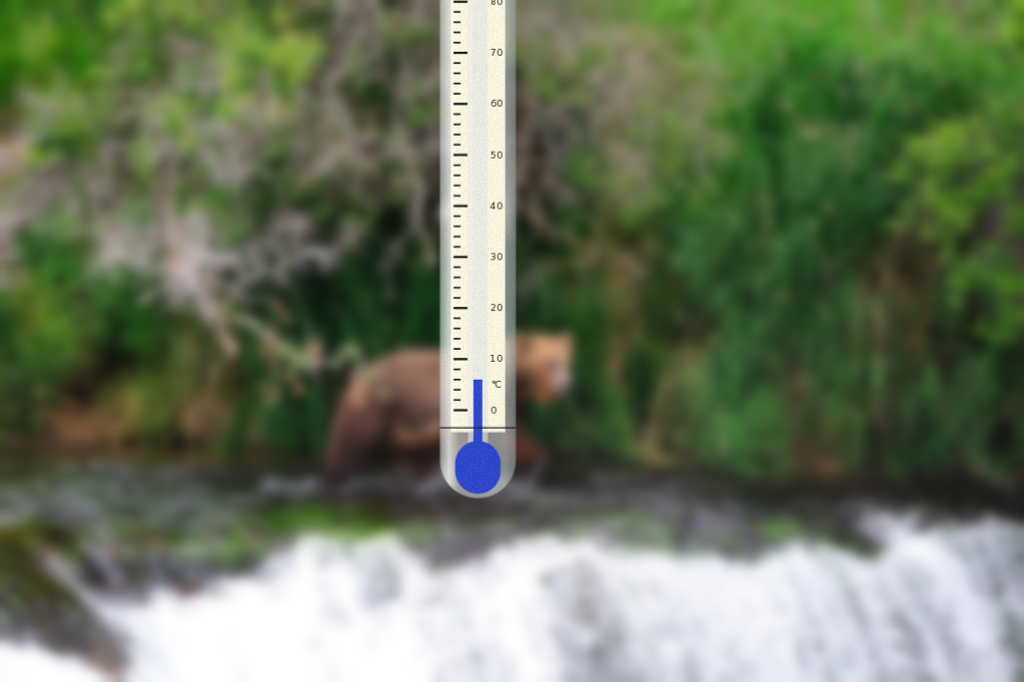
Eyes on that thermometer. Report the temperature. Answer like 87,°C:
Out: 6,°C
